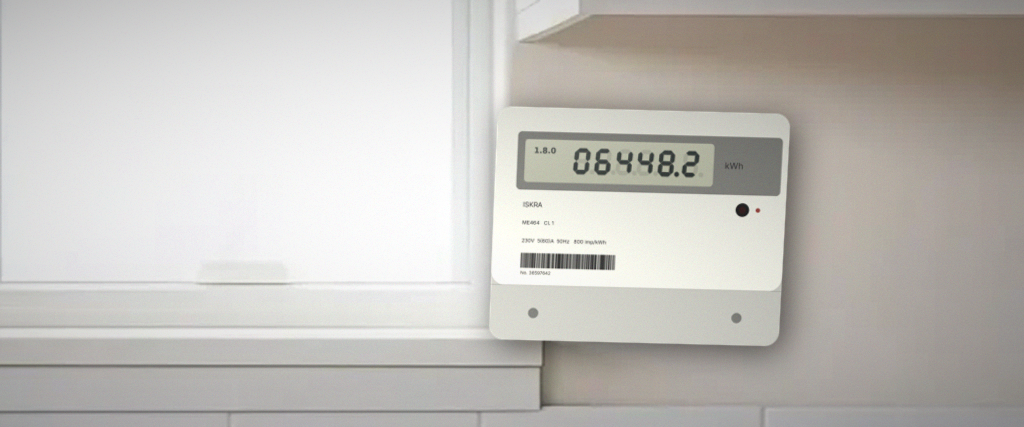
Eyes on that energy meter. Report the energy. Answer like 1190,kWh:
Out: 6448.2,kWh
